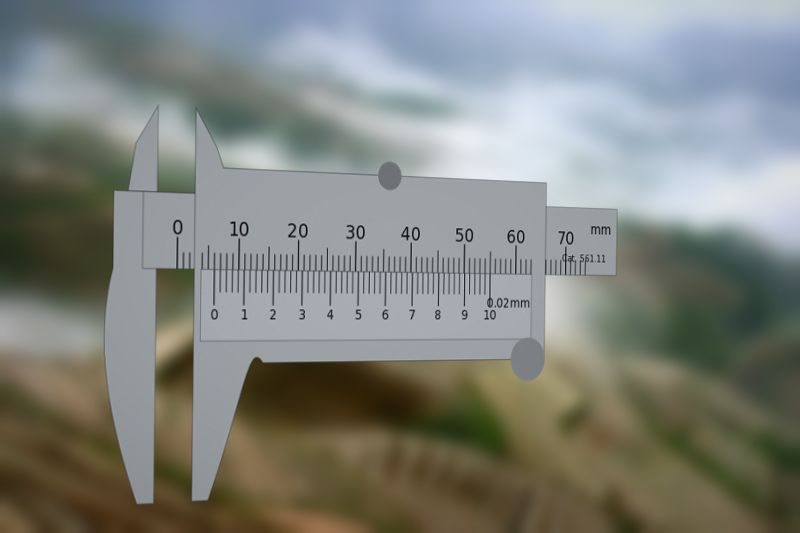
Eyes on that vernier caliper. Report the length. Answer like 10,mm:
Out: 6.0,mm
